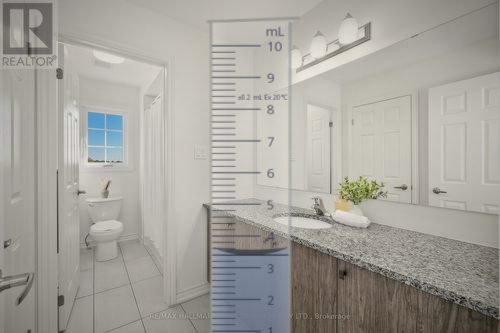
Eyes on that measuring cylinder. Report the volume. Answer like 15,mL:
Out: 3.4,mL
